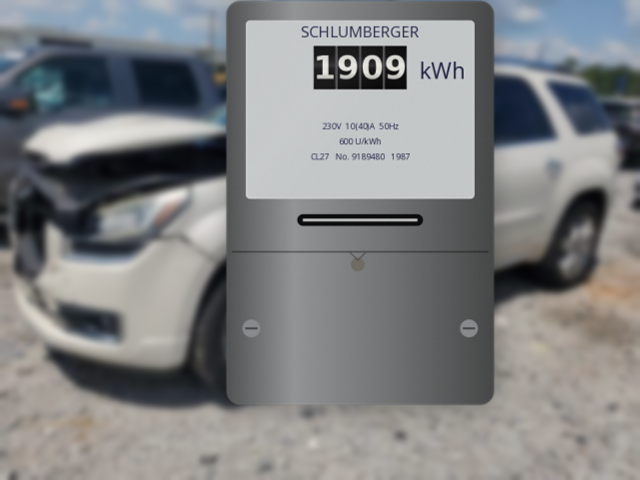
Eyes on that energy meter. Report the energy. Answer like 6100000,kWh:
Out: 1909,kWh
